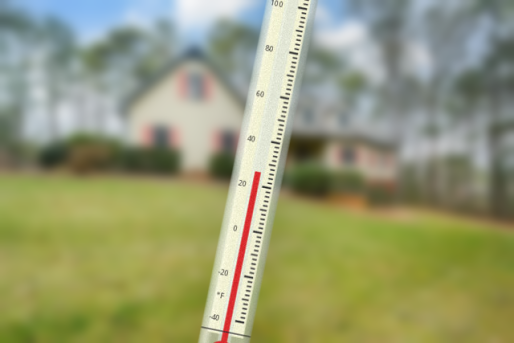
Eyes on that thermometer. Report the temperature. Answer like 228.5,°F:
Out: 26,°F
